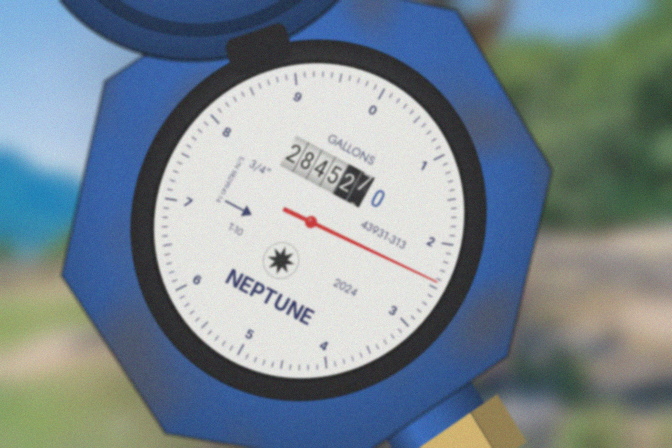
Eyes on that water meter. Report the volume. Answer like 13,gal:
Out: 2845272.4,gal
